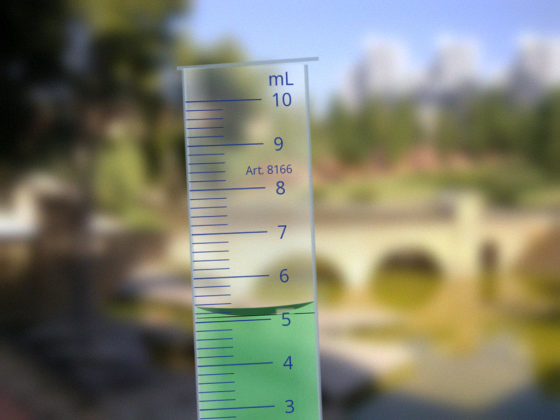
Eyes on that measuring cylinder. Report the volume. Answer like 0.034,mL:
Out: 5.1,mL
